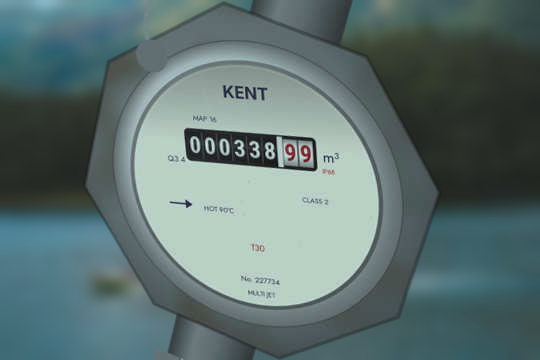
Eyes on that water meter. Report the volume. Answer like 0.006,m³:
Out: 338.99,m³
